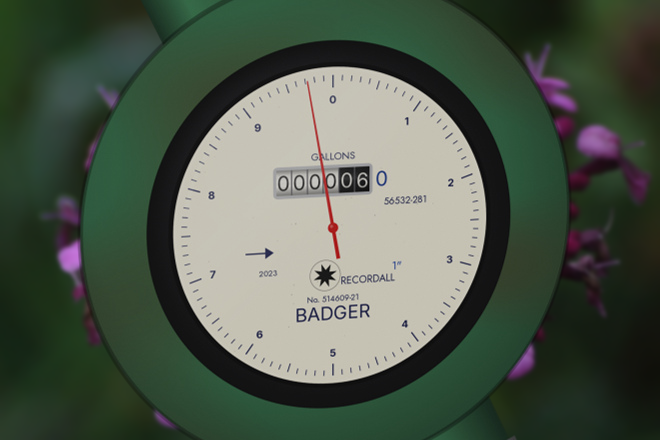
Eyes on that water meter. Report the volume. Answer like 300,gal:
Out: 59.7,gal
